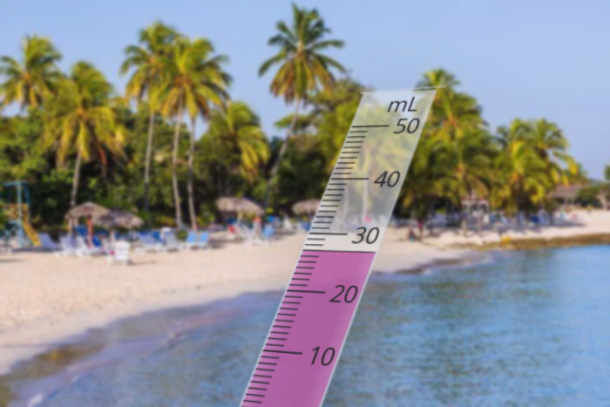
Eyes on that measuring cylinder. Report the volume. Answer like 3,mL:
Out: 27,mL
